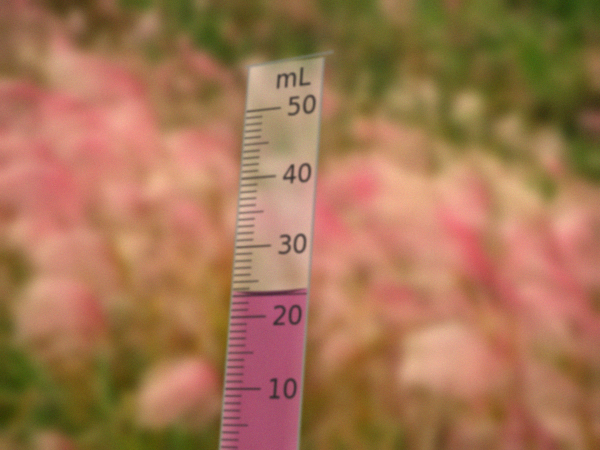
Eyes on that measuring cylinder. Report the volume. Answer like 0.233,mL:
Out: 23,mL
